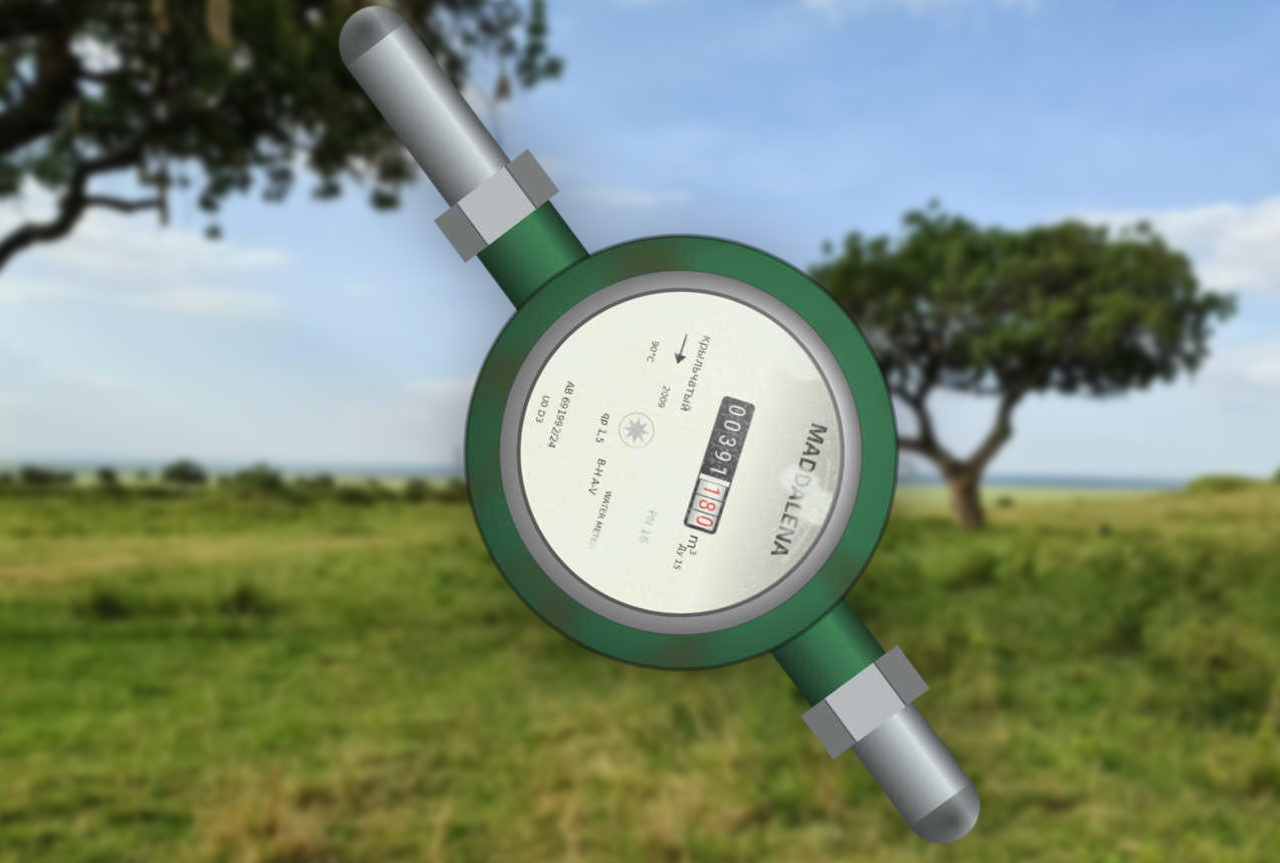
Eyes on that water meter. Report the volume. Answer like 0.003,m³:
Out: 391.180,m³
